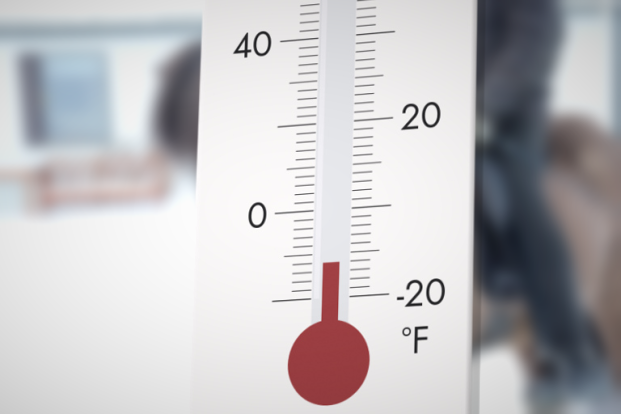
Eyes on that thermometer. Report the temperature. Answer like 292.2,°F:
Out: -12,°F
